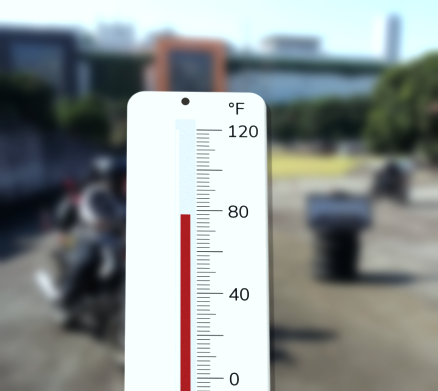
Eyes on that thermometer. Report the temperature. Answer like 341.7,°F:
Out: 78,°F
